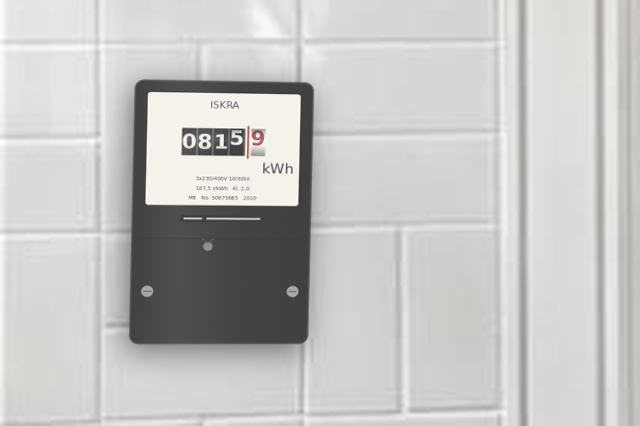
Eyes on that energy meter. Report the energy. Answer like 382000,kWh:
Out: 815.9,kWh
